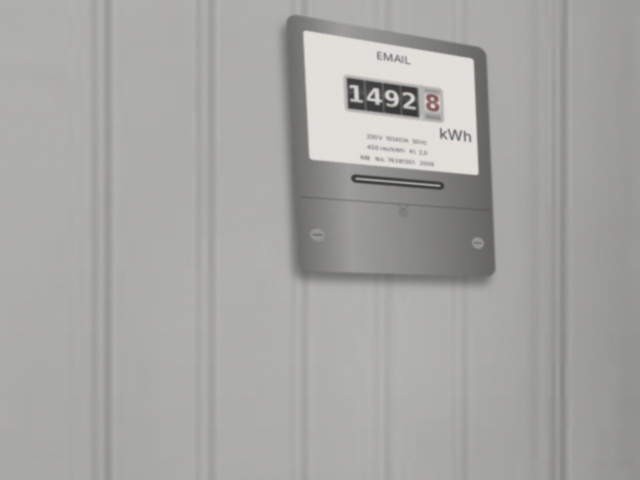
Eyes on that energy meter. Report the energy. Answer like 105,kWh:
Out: 1492.8,kWh
